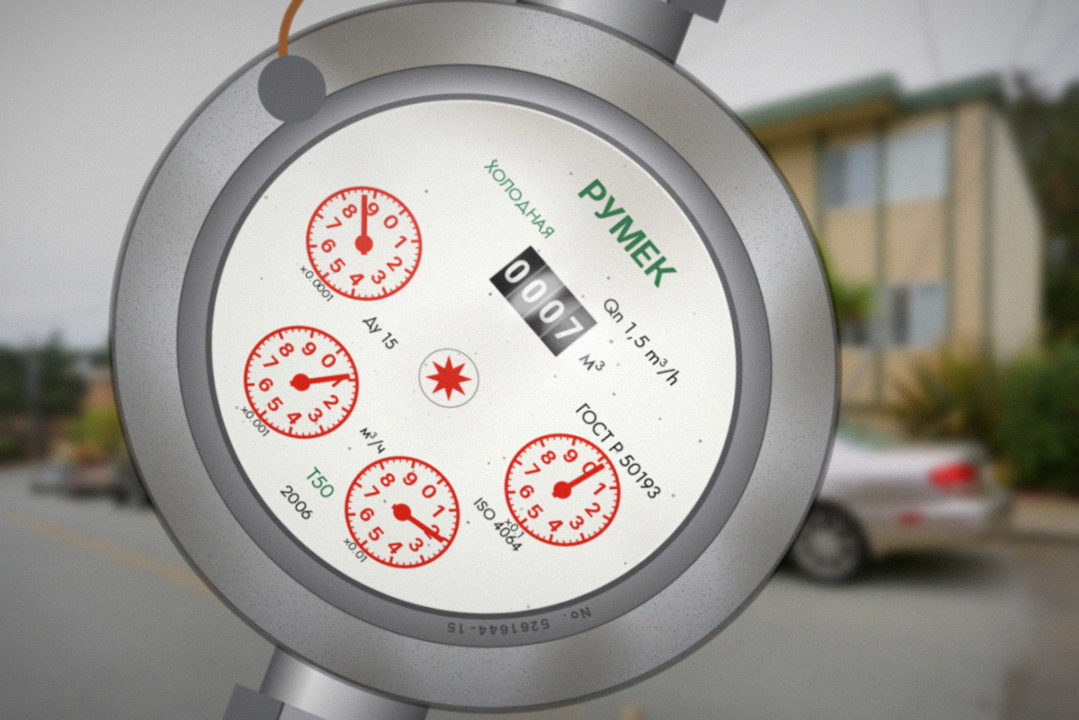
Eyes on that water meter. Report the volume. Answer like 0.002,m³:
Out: 7.0208,m³
